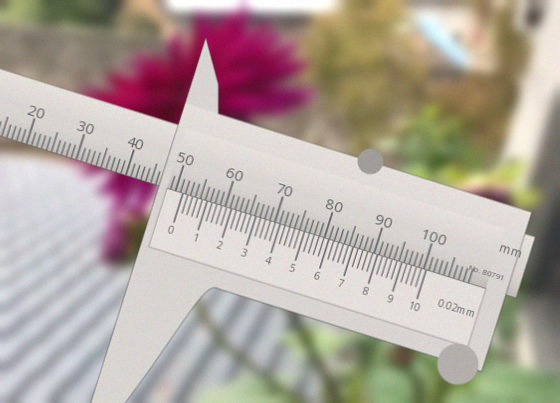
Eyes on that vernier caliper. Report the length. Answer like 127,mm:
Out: 51.5,mm
